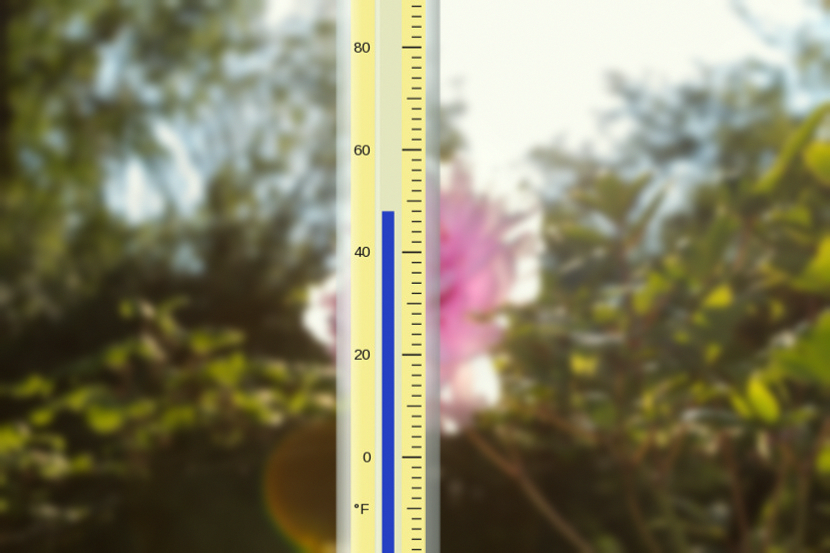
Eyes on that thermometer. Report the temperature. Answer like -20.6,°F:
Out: 48,°F
